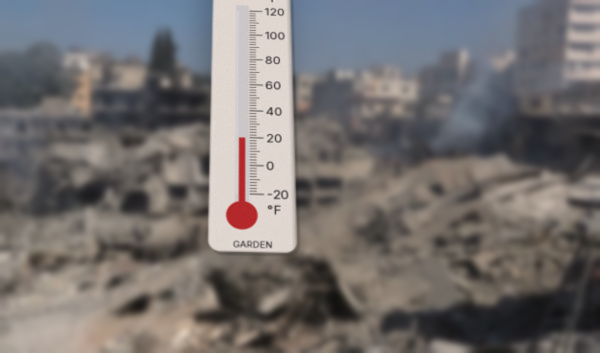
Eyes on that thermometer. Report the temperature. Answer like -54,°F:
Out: 20,°F
